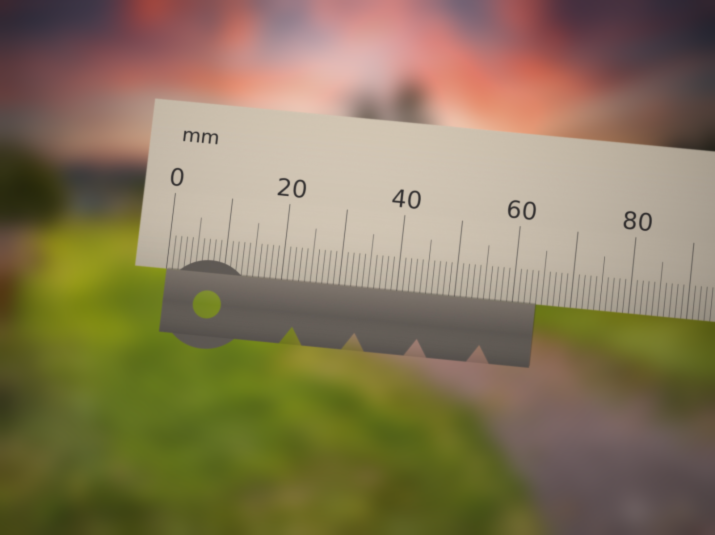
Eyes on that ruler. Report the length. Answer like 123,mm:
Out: 64,mm
